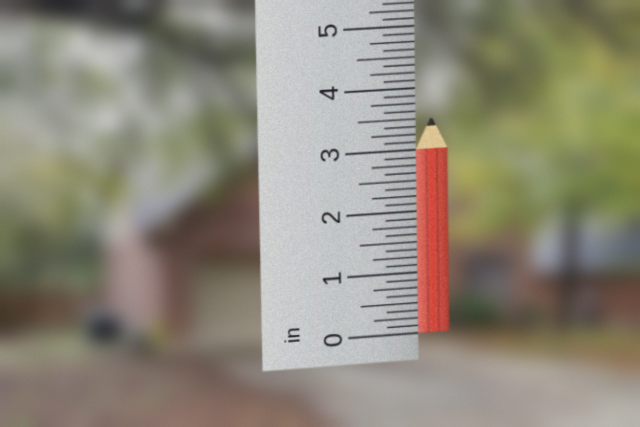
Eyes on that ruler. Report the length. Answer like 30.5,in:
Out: 3.5,in
